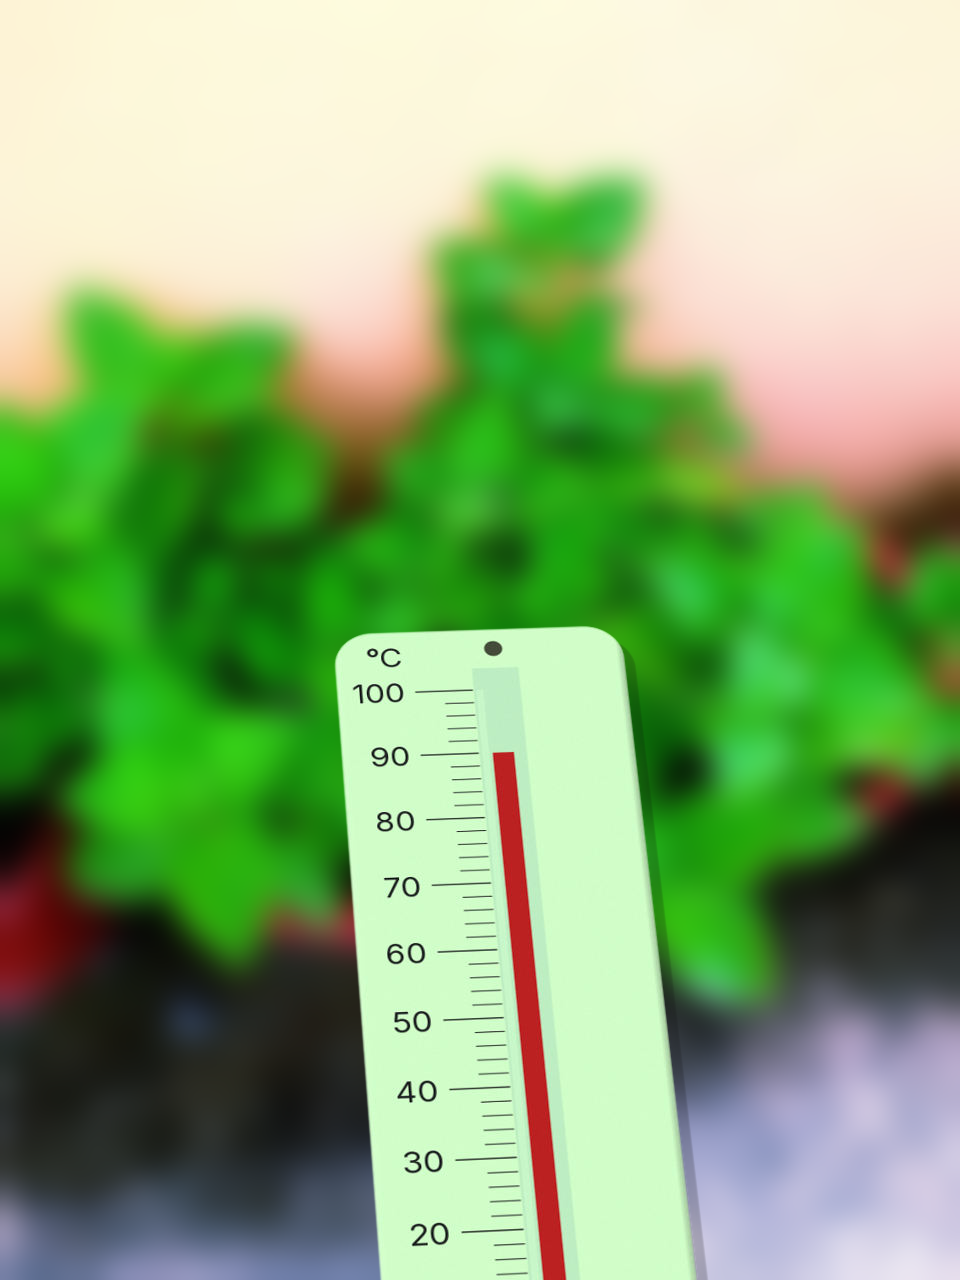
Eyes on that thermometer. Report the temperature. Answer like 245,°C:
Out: 90,°C
